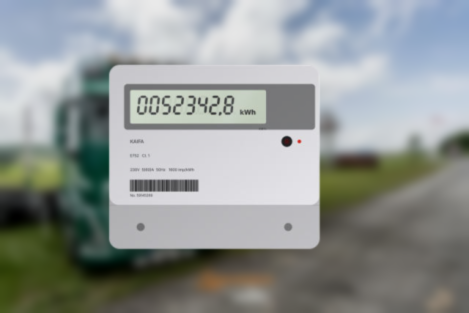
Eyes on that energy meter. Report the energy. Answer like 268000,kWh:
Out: 52342.8,kWh
